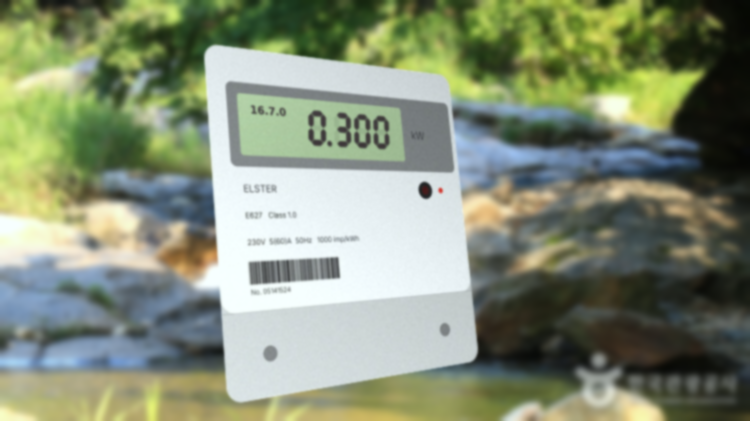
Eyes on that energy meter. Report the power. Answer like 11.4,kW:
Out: 0.300,kW
